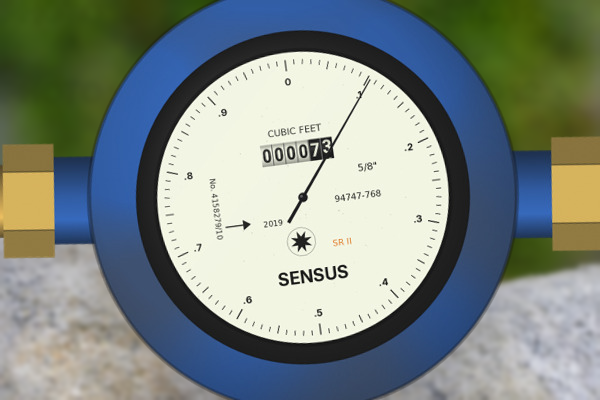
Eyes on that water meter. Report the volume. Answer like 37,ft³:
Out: 73.10,ft³
